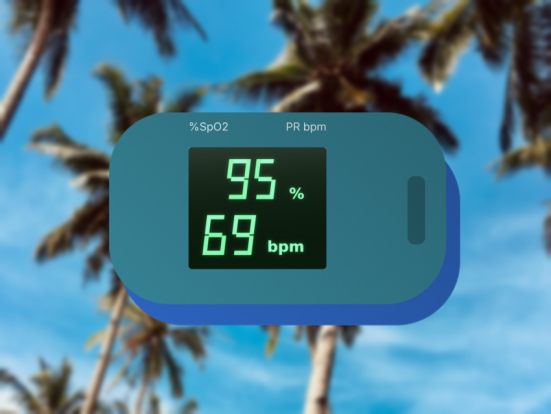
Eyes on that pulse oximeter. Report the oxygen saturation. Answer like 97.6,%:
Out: 95,%
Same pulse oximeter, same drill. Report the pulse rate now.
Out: 69,bpm
